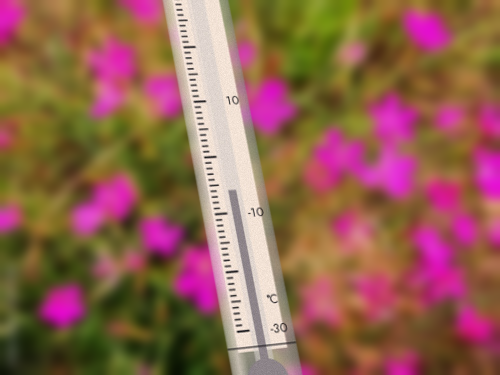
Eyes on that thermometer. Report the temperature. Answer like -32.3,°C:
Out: -6,°C
